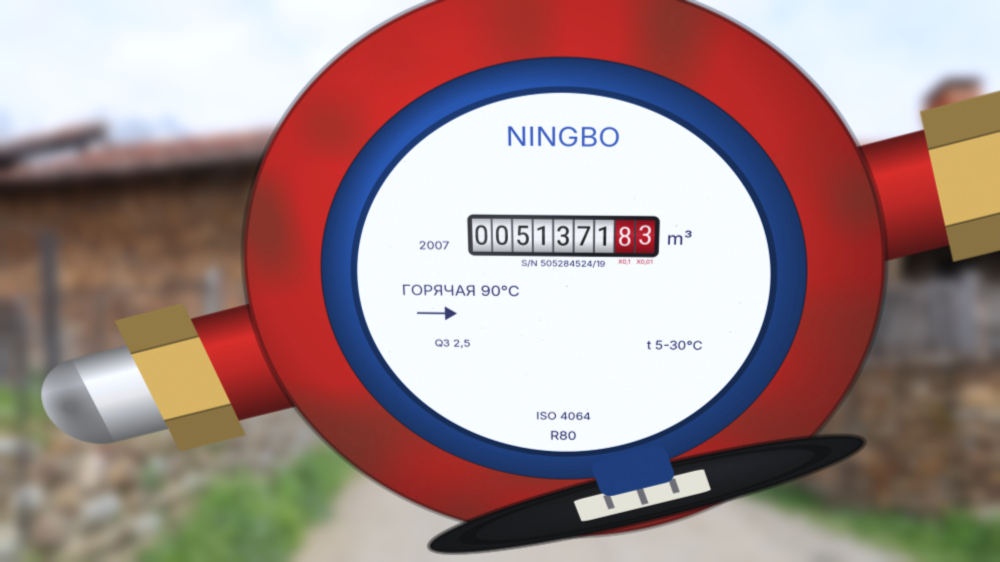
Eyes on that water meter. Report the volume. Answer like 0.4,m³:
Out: 51371.83,m³
